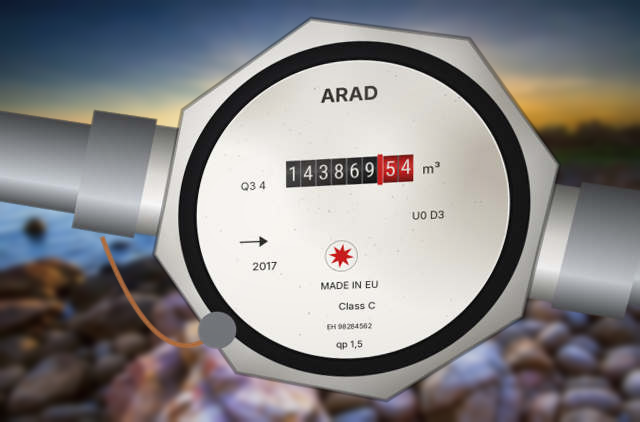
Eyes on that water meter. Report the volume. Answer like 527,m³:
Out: 143869.54,m³
